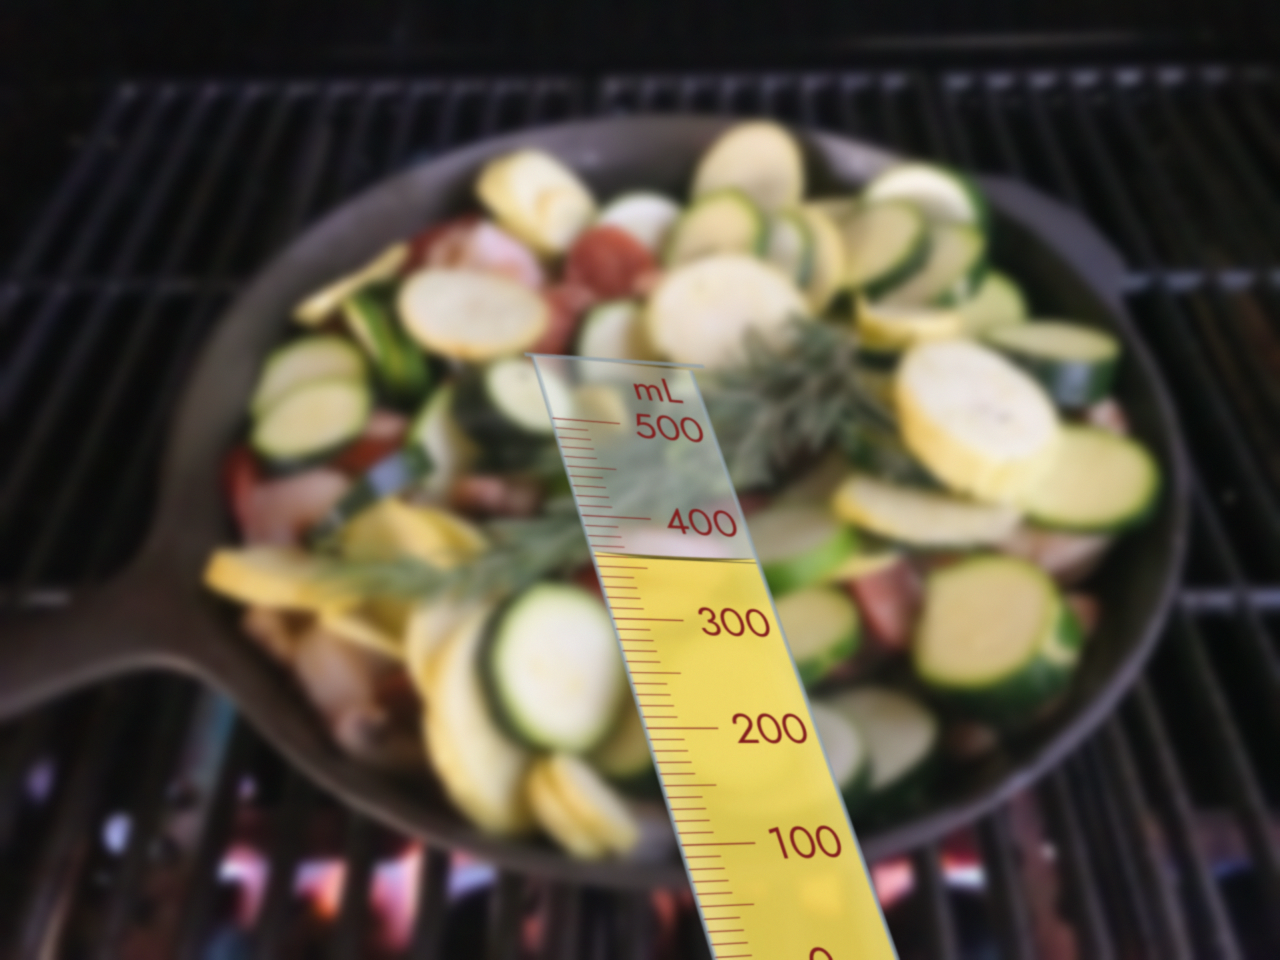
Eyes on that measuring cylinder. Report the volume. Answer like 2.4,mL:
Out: 360,mL
